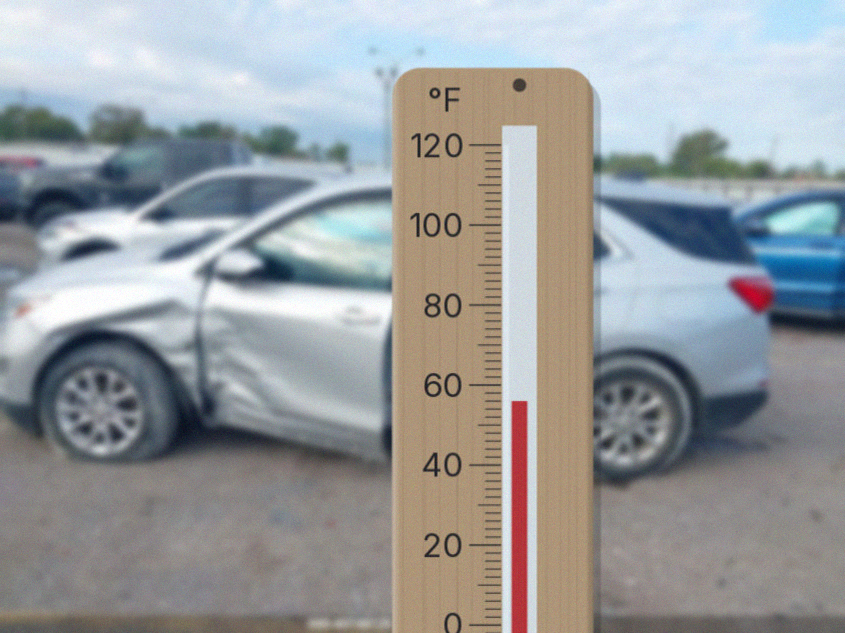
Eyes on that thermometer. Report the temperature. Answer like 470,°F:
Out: 56,°F
